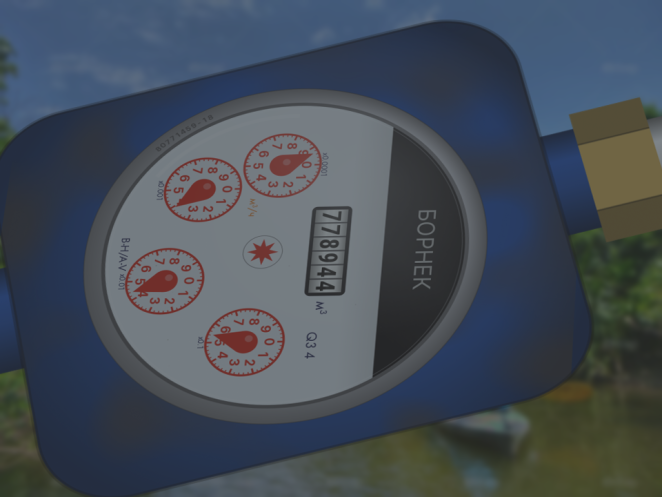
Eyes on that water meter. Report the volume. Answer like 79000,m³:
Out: 778944.5439,m³
